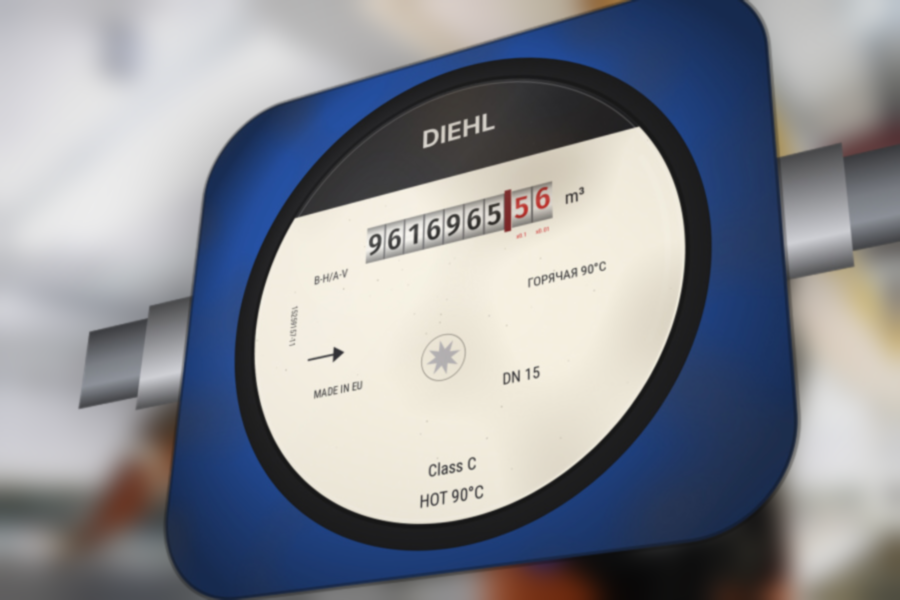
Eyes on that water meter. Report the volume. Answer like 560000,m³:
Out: 9616965.56,m³
